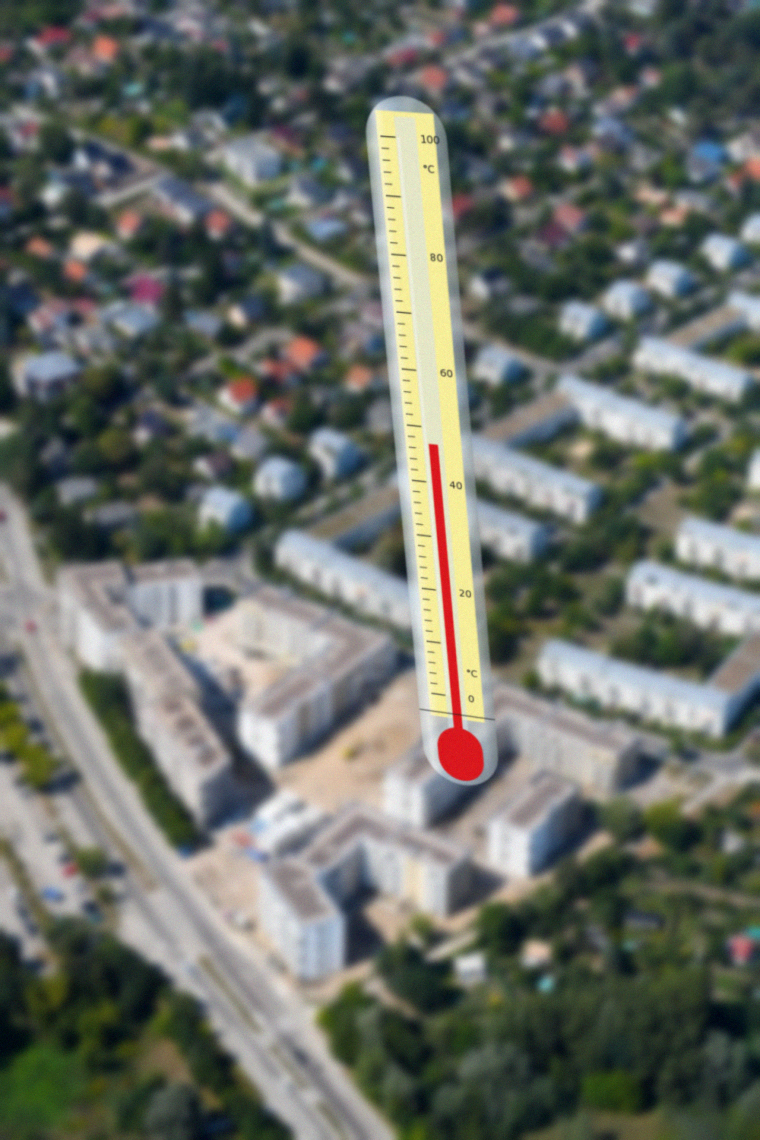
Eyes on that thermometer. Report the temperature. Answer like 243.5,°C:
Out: 47,°C
